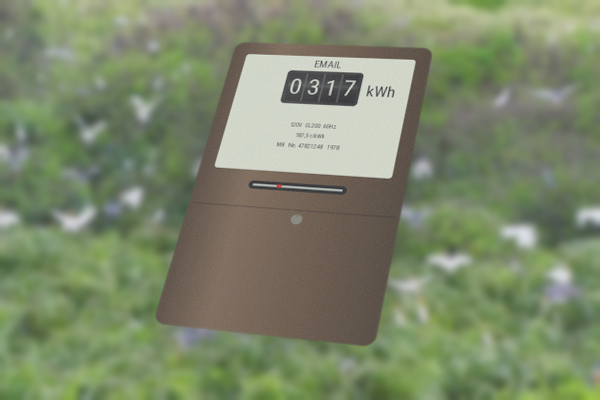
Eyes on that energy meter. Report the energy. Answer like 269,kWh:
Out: 317,kWh
